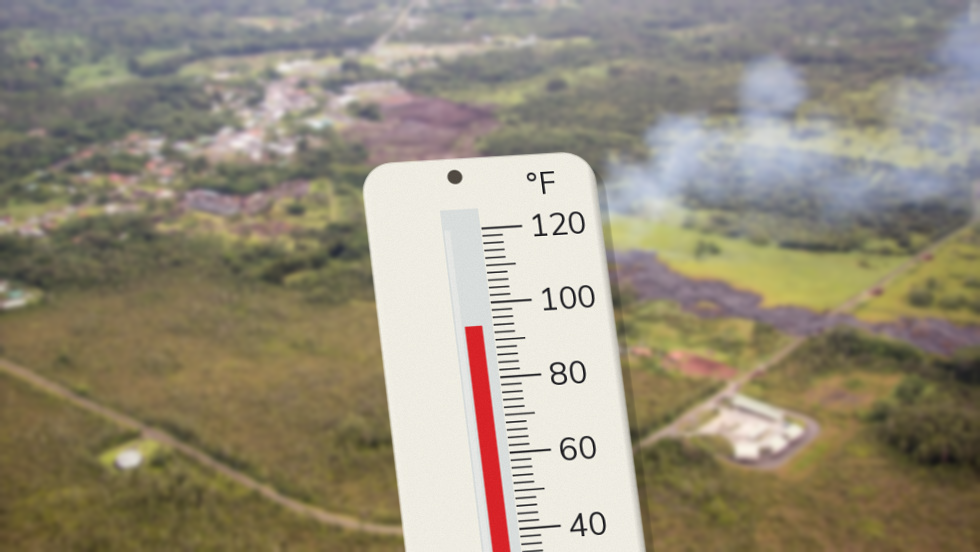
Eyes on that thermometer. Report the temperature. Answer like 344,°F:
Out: 94,°F
